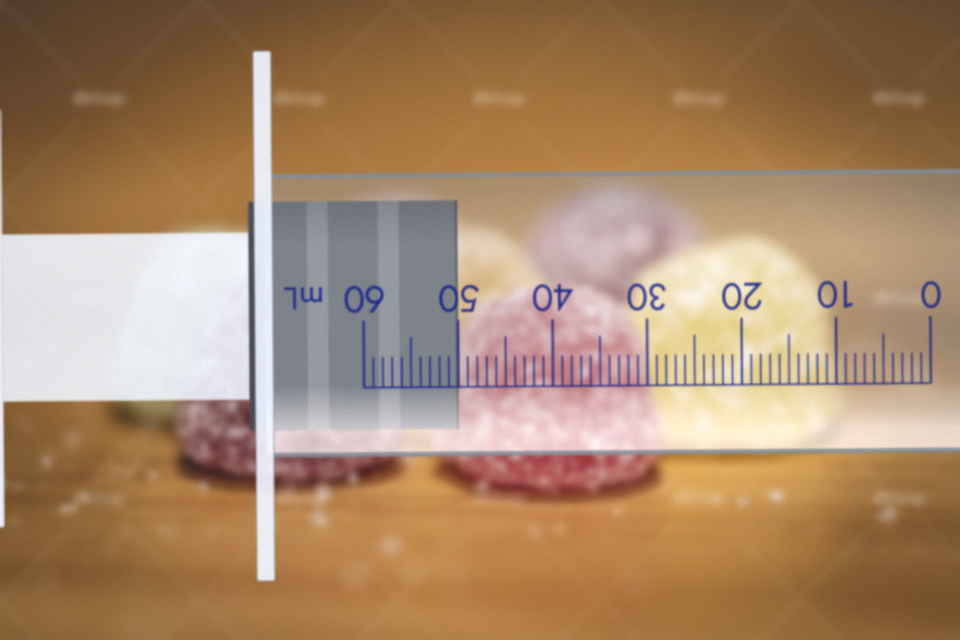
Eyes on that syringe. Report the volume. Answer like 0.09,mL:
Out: 50,mL
